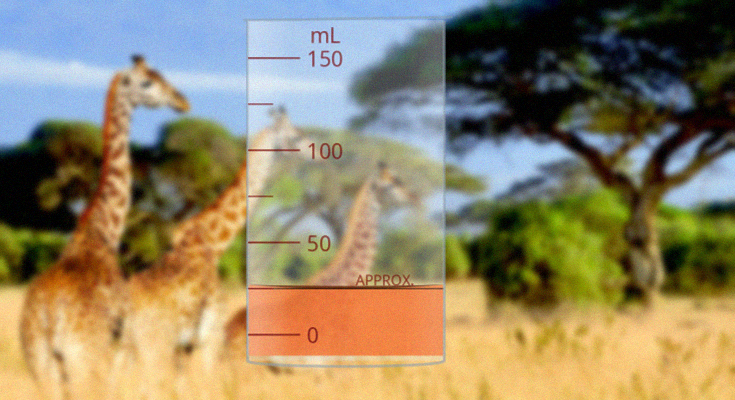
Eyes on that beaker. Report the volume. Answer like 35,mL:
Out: 25,mL
